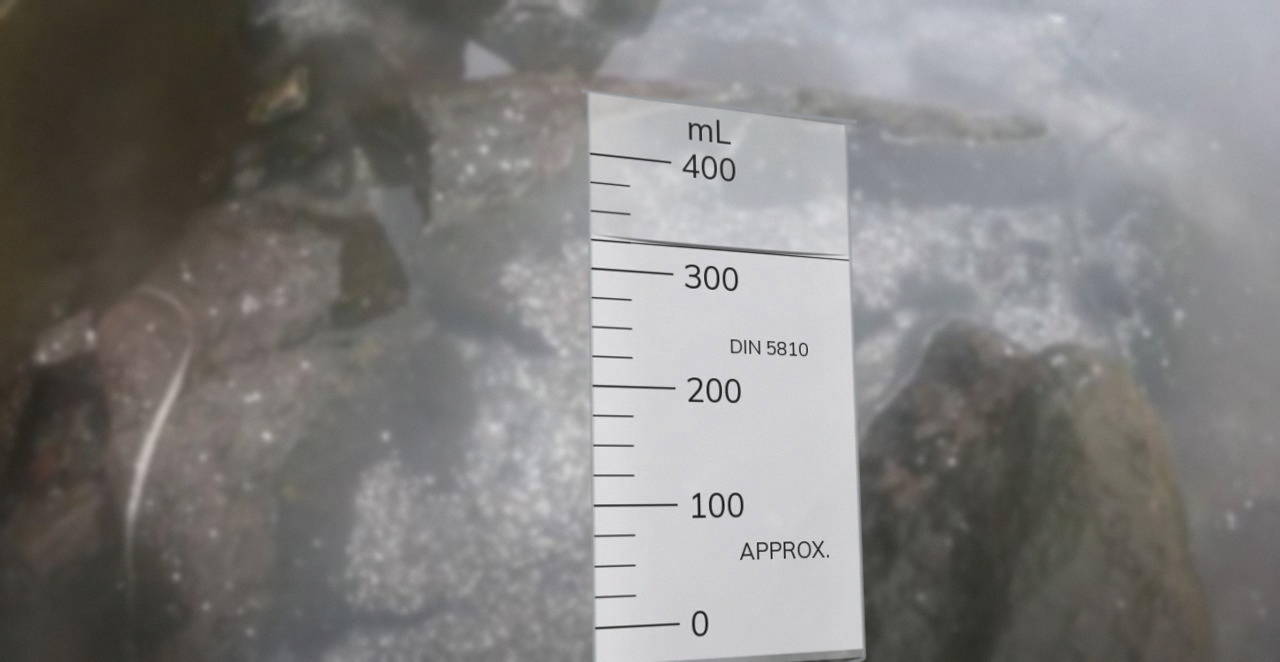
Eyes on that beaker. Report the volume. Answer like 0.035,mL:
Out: 325,mL
